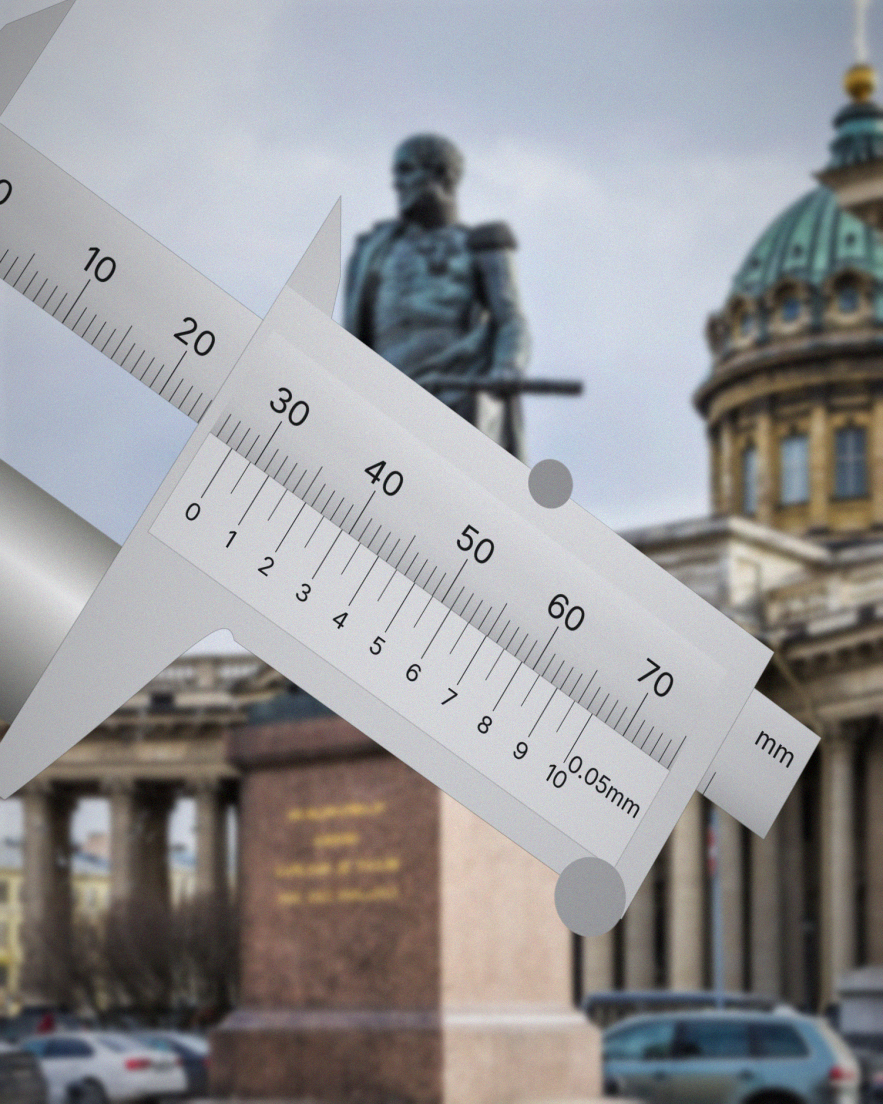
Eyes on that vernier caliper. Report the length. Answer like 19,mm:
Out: 27.6,mm
